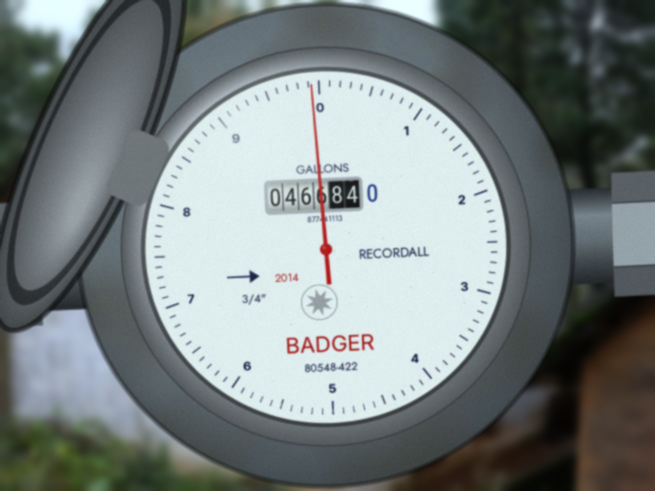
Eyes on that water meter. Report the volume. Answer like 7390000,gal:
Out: 466839.9,gal
